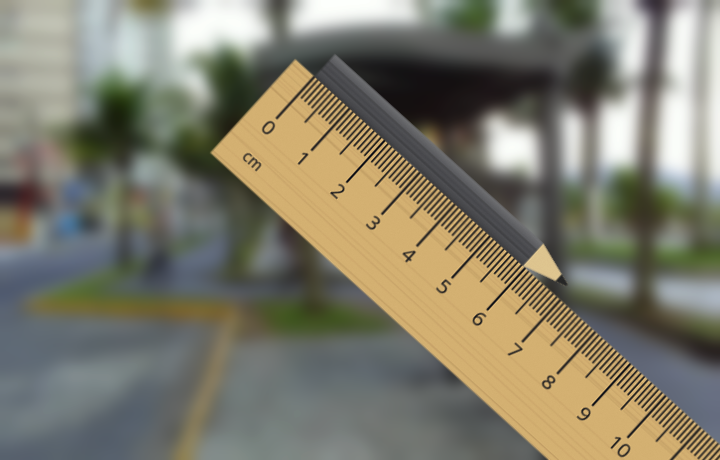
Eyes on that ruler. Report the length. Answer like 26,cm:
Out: 6.9,cm
